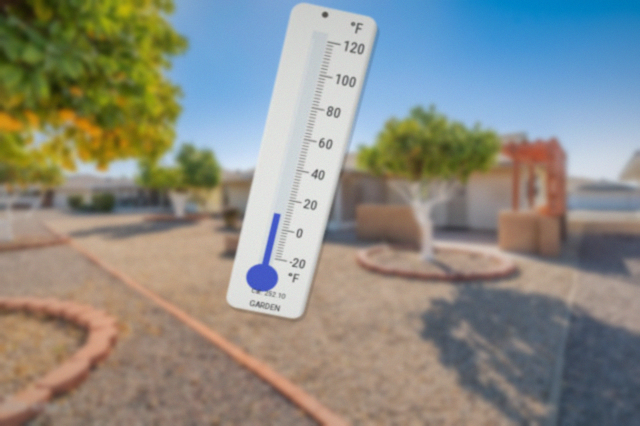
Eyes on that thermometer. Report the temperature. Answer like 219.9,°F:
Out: 10,°F
